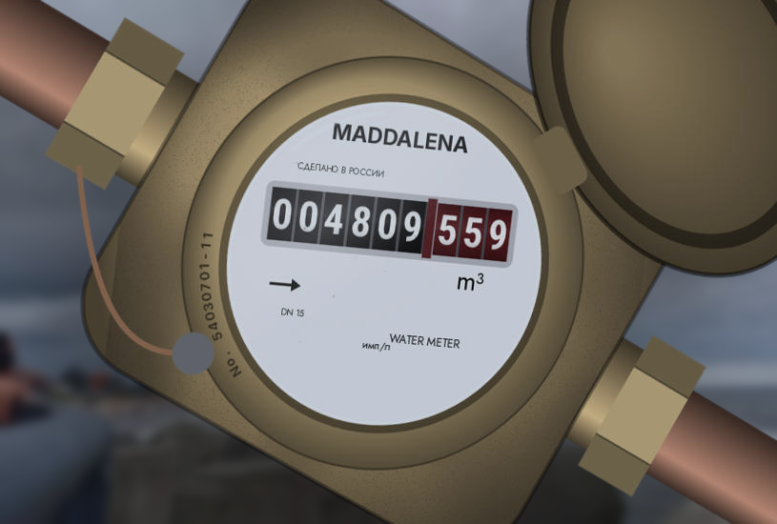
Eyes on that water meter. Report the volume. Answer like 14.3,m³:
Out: 4809.559,m³
